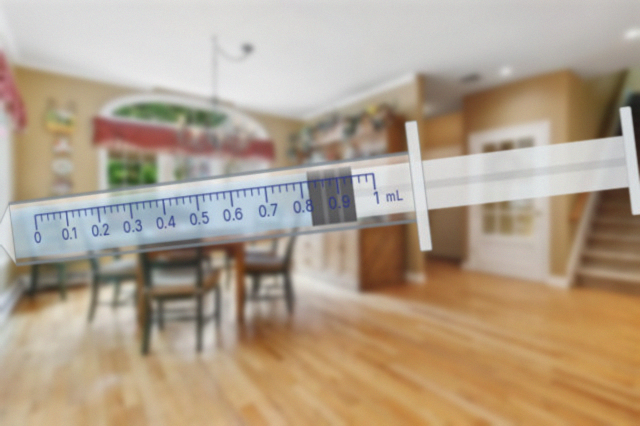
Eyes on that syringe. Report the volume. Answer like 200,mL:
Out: 0.82,mL
